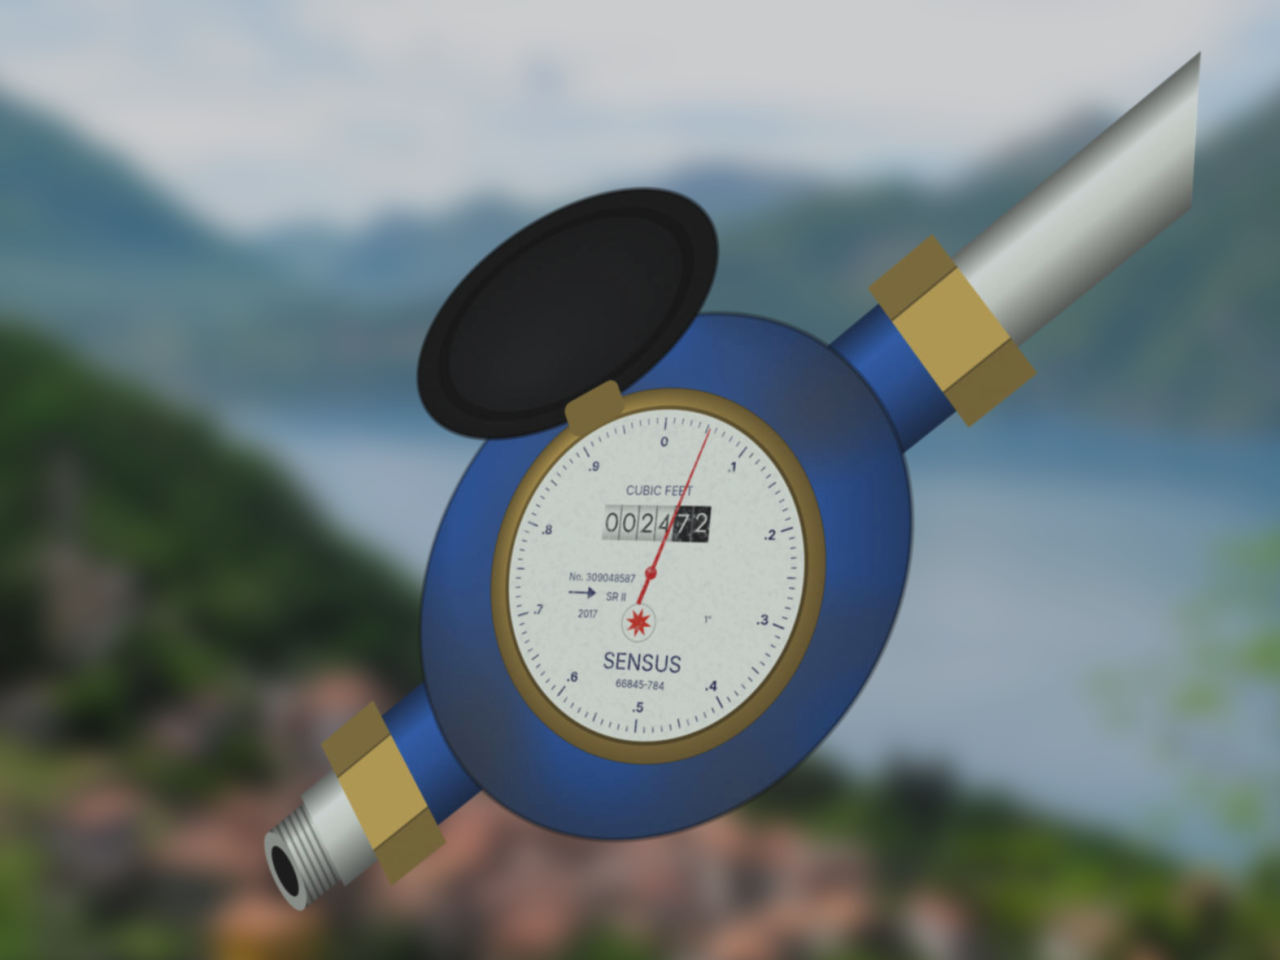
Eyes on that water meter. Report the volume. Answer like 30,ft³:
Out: 2472.05,ft³
